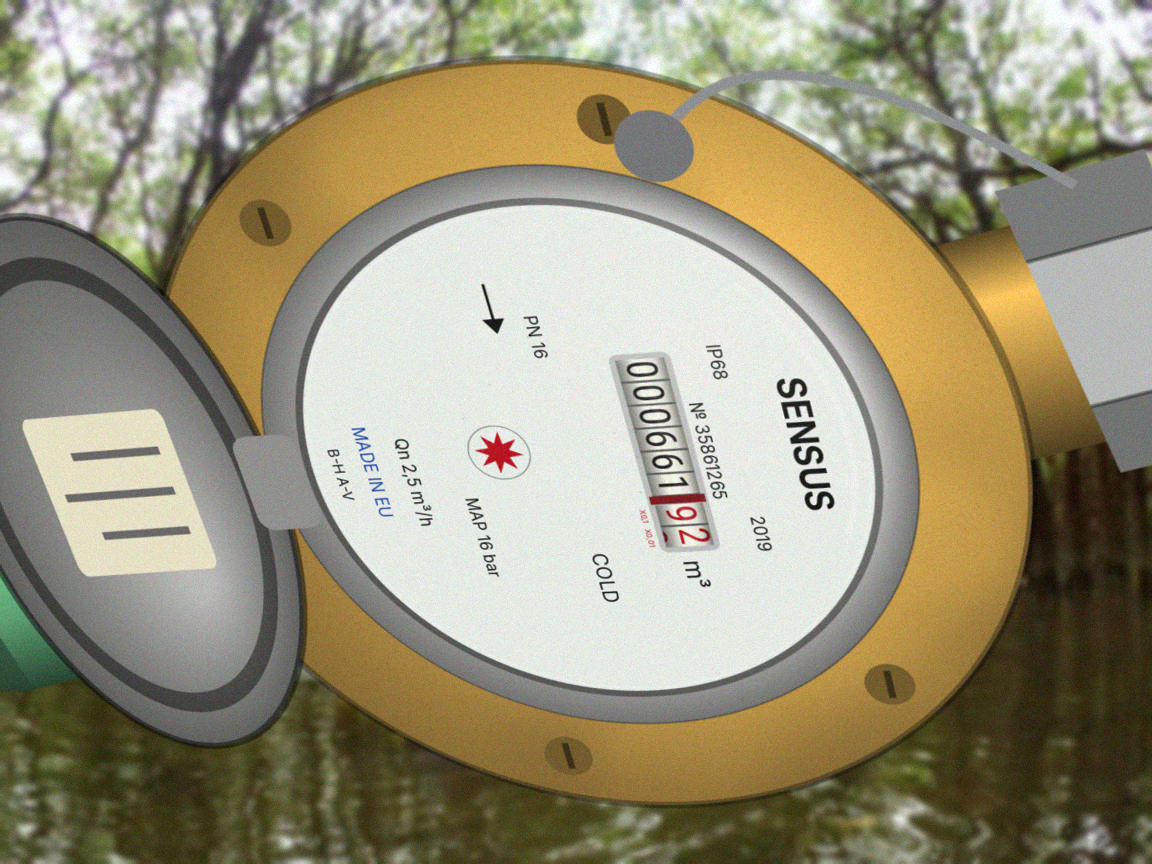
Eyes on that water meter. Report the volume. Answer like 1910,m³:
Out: 661.92,m³
